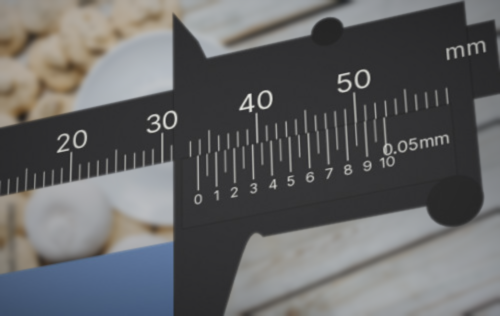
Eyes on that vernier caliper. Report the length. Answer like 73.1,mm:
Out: 33.8,mm
